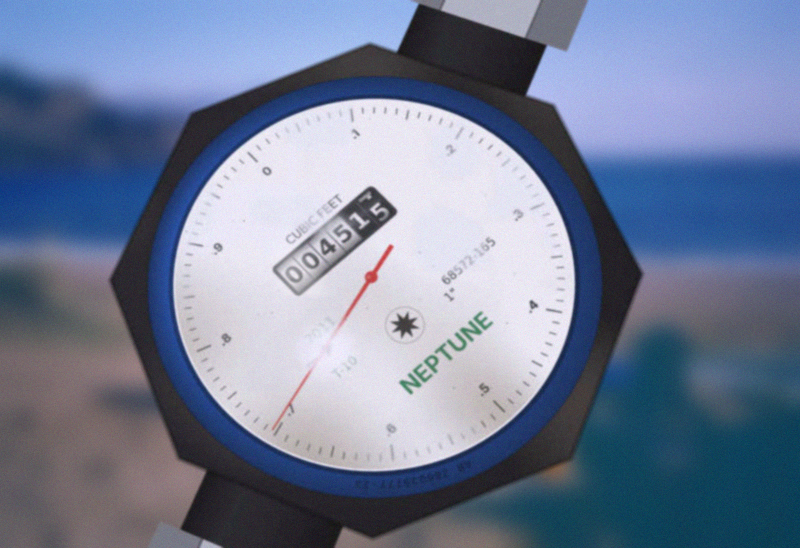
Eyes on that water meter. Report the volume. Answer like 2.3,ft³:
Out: 4514.70,ft³
